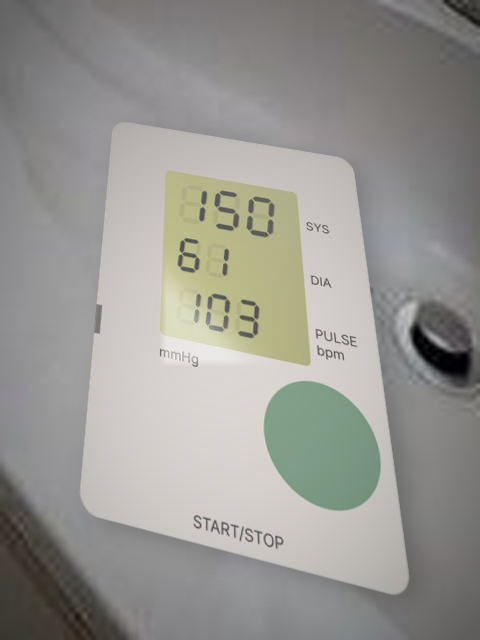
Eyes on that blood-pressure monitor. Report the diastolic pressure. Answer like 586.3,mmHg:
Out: 61,mmHg
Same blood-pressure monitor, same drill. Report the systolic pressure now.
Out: 150,mmHg
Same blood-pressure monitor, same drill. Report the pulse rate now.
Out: 103,bpm
